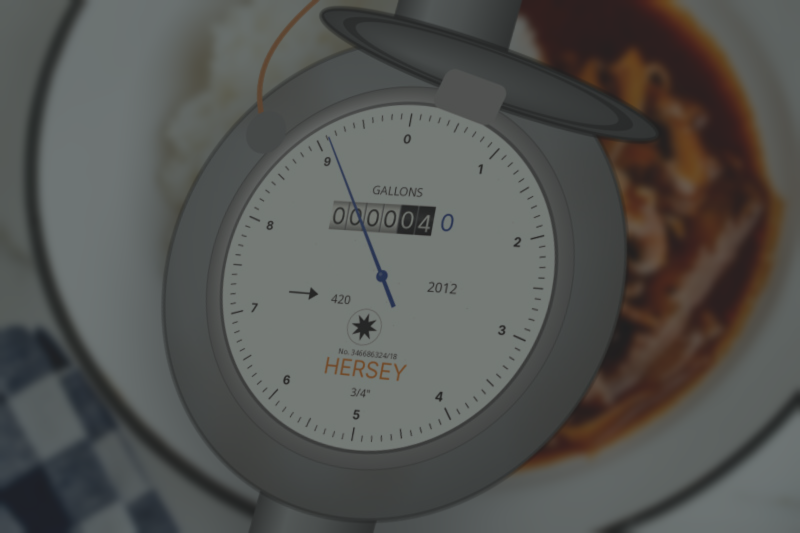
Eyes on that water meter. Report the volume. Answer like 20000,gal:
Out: 39.1,gal
